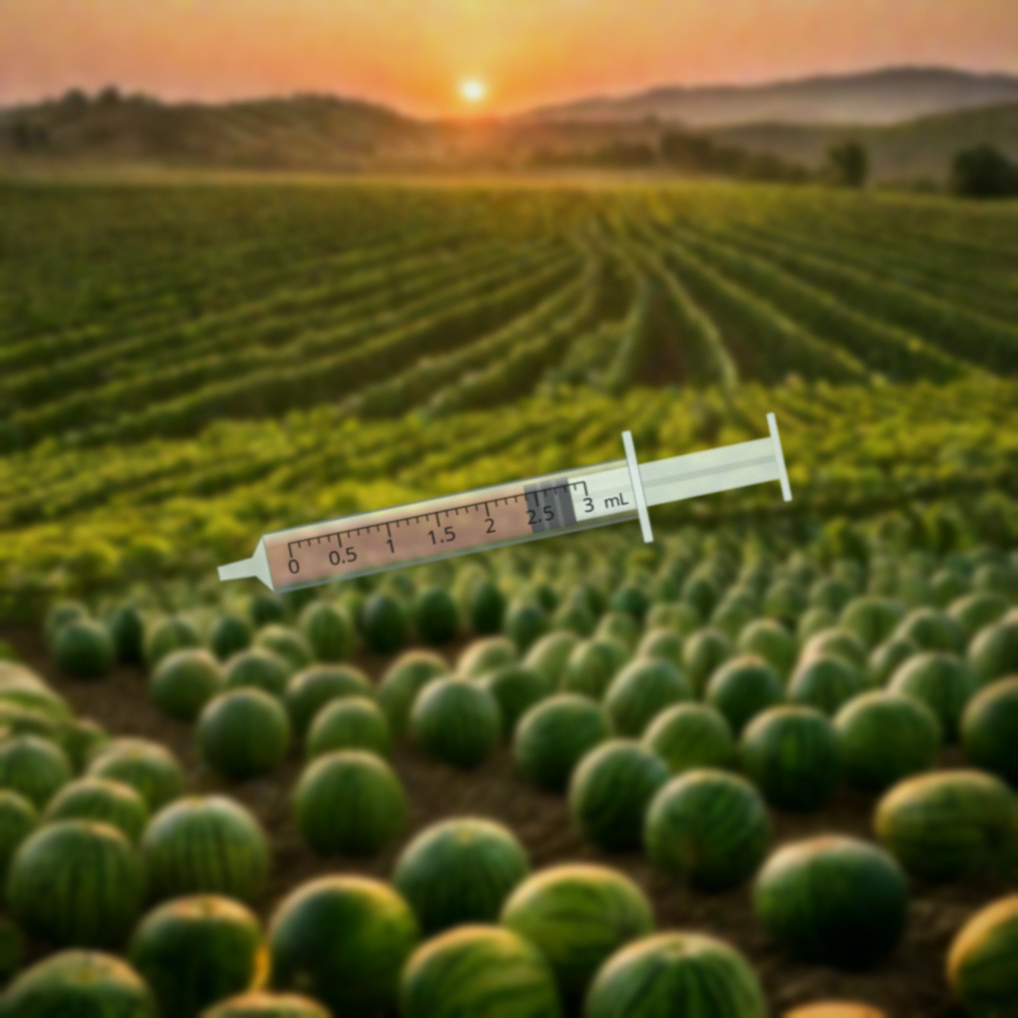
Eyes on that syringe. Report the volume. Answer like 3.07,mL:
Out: 2.4,mL
